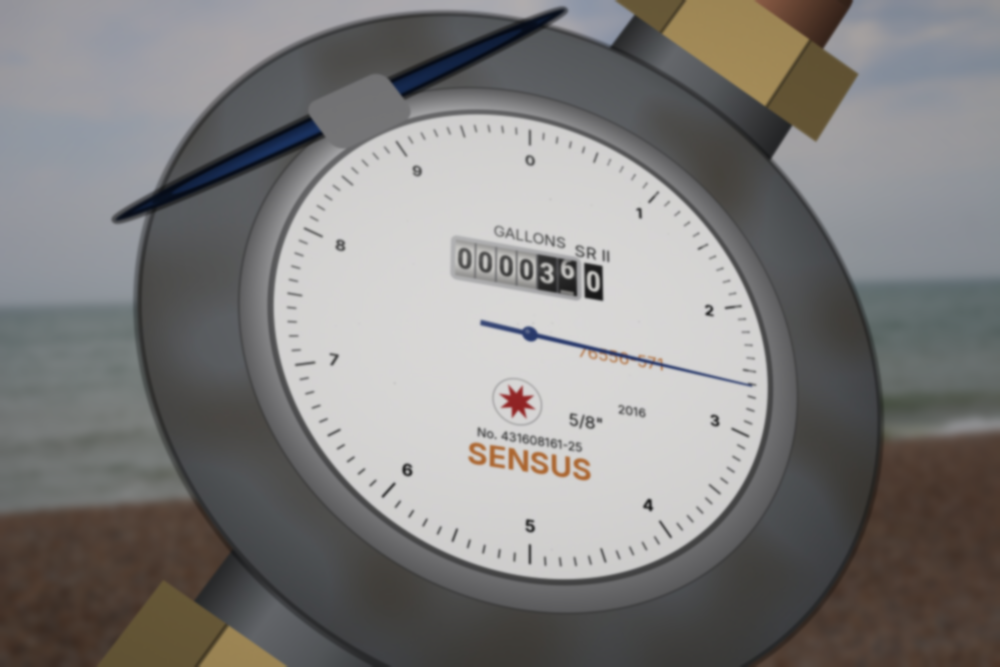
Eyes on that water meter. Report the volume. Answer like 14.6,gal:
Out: 362.6,gal
